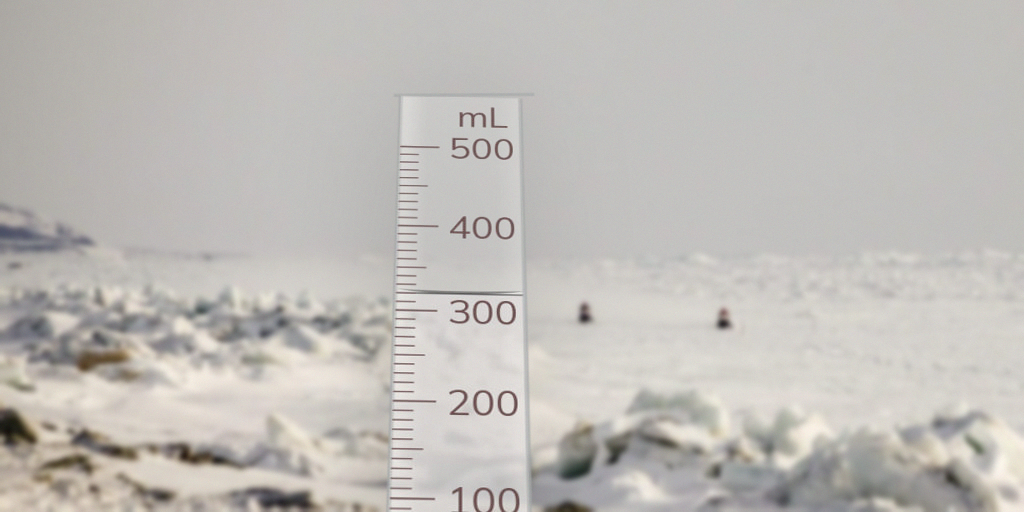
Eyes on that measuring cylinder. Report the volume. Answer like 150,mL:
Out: 320,mL
